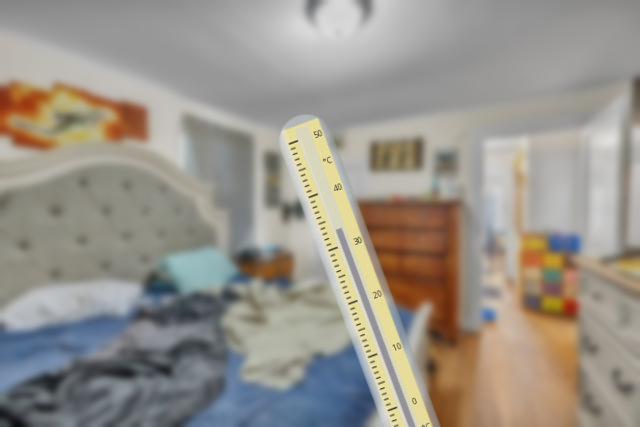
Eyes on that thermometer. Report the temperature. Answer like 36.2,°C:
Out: 33,°C
